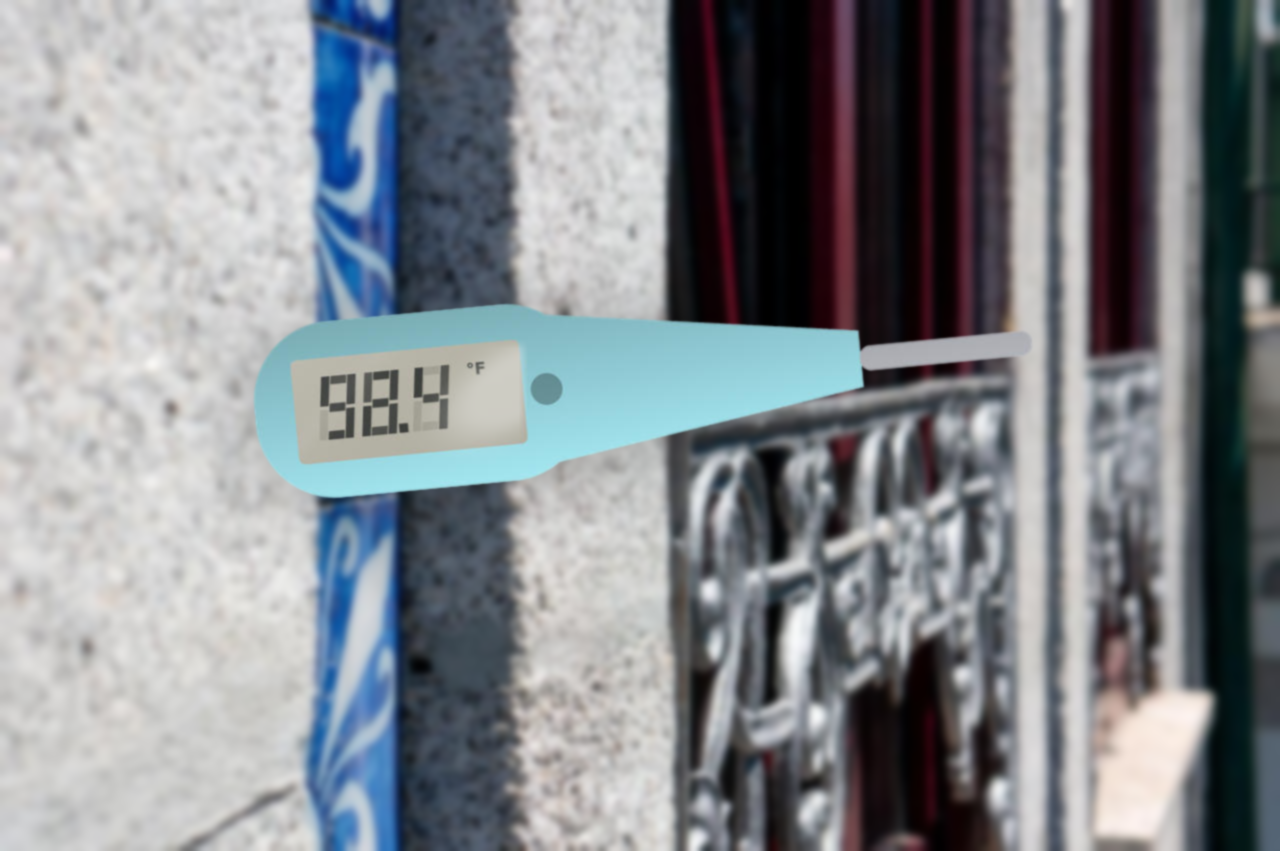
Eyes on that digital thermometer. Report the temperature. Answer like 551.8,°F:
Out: 98.4,°F
